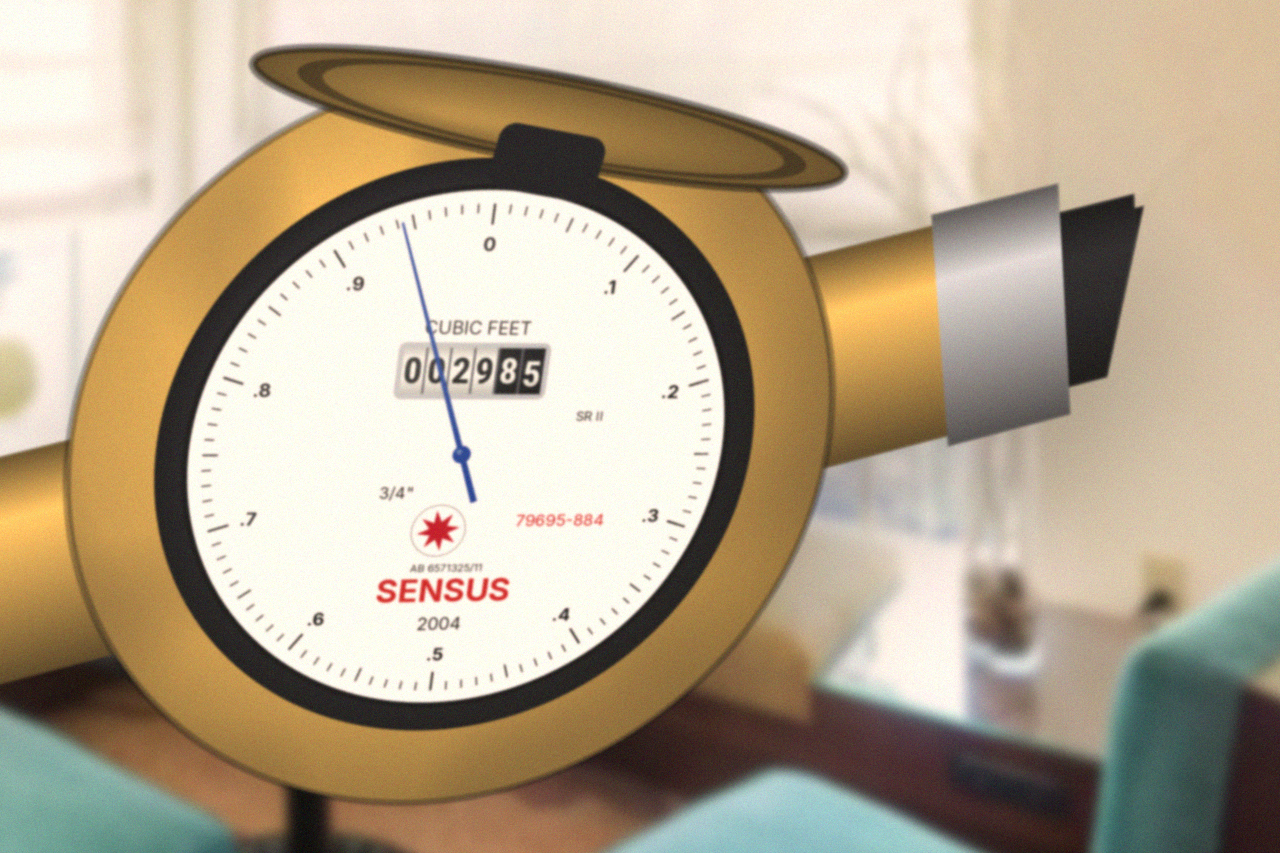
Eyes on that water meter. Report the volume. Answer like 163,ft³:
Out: 2984.94,ft³
